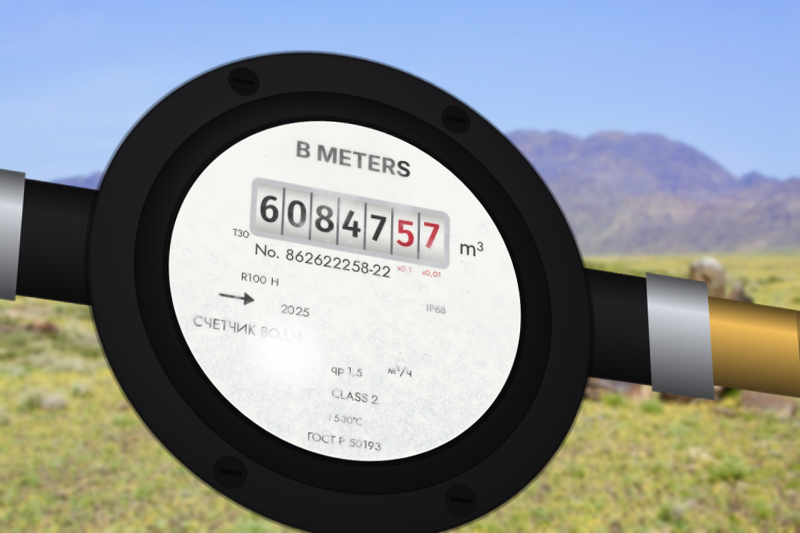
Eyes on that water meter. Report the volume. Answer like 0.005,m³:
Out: 60847.57,m³
